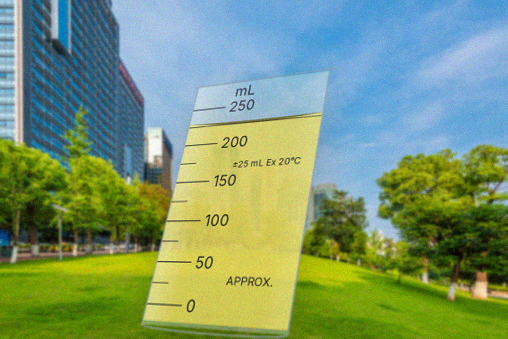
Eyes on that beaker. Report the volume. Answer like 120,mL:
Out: 225,mL
